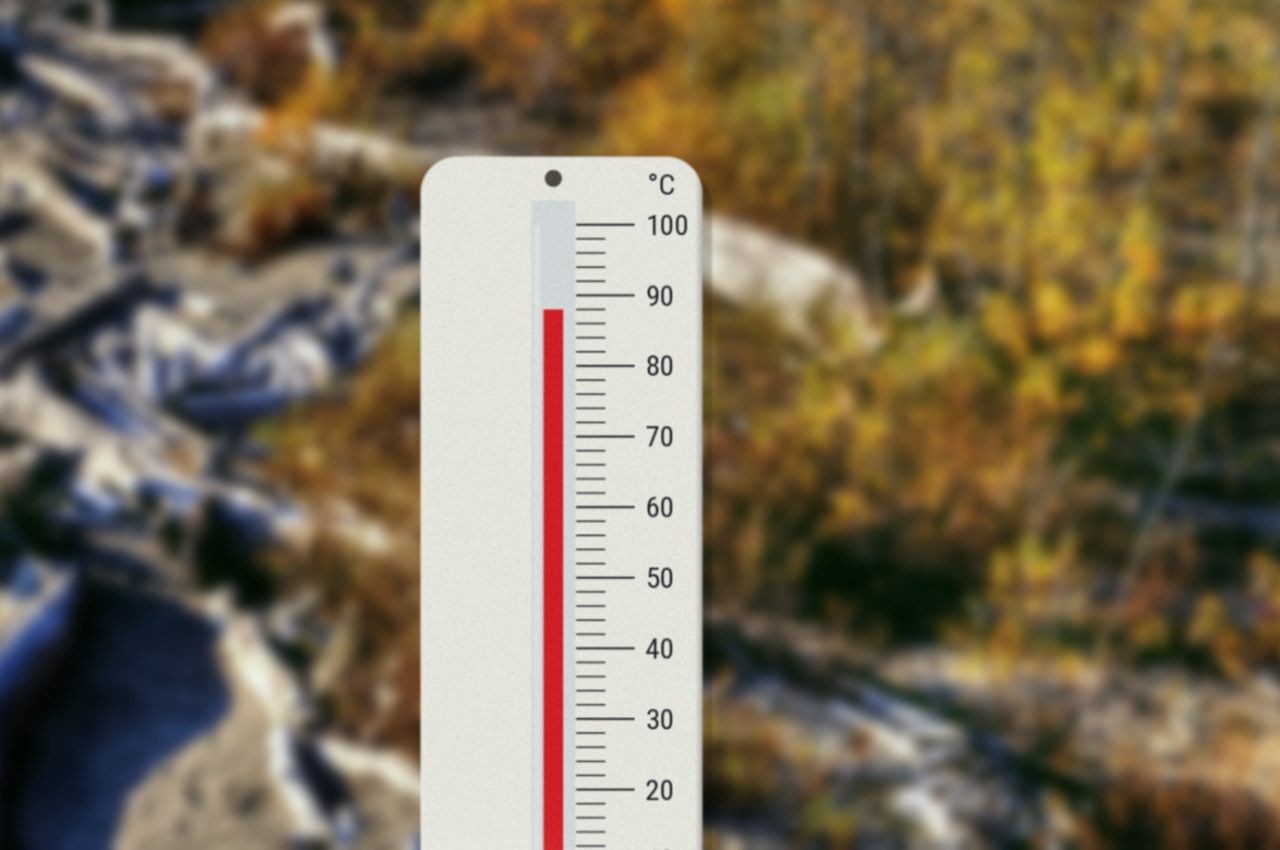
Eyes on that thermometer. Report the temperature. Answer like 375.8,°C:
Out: 88,°C
